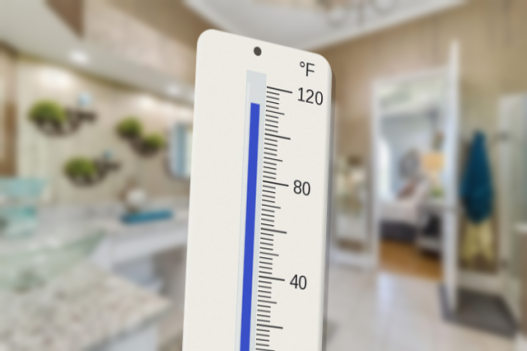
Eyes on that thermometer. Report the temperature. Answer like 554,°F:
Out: 112,°F
